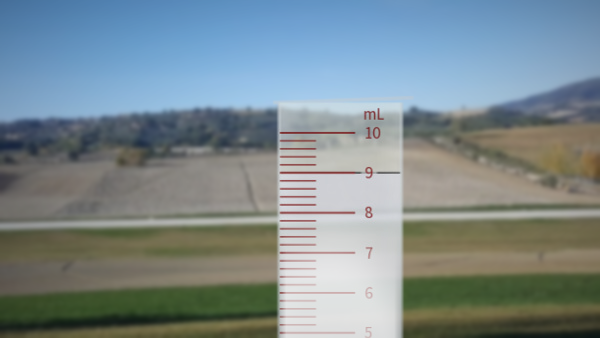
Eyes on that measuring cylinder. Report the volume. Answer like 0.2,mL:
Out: 9,mL
